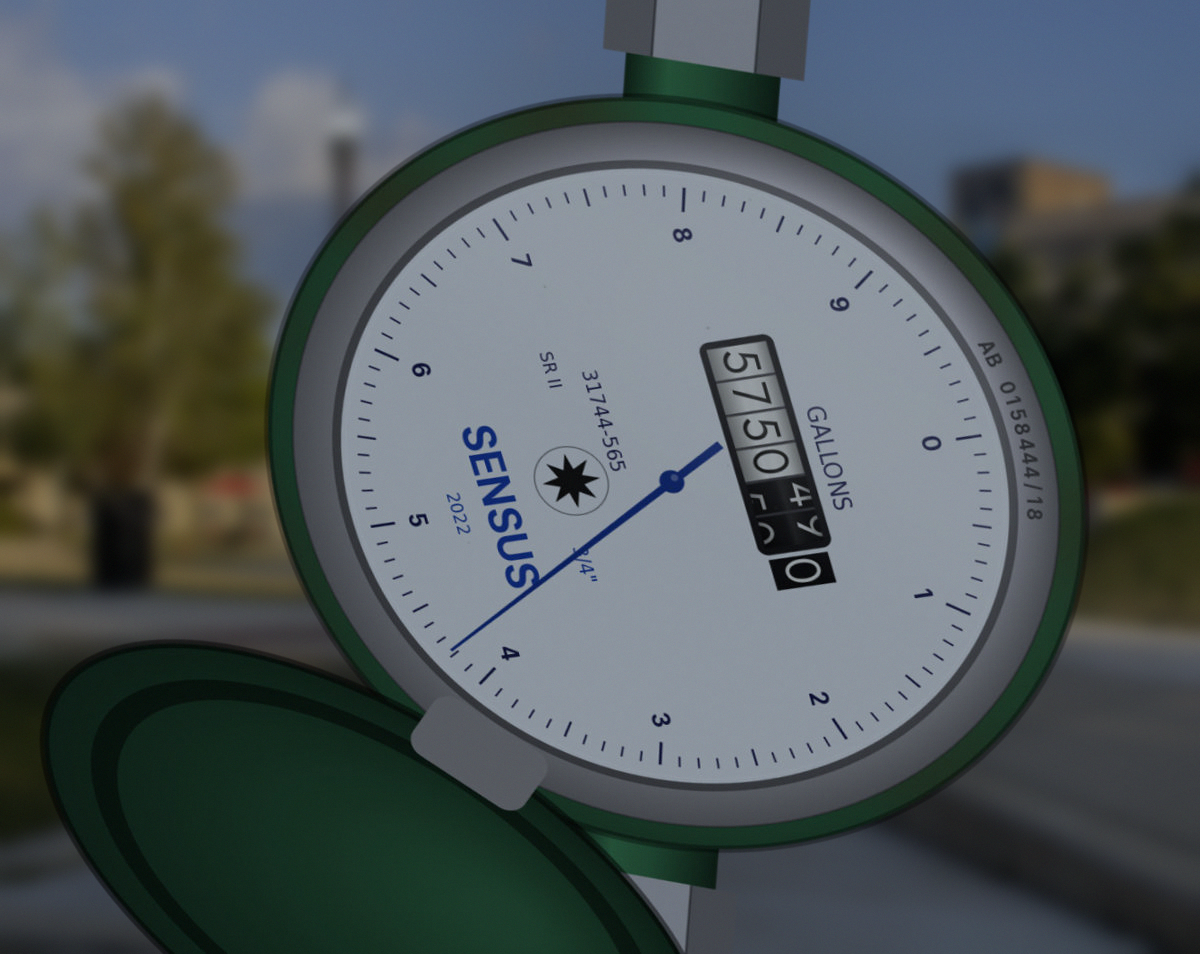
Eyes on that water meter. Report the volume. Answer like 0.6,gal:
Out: 5750494.2,gal
